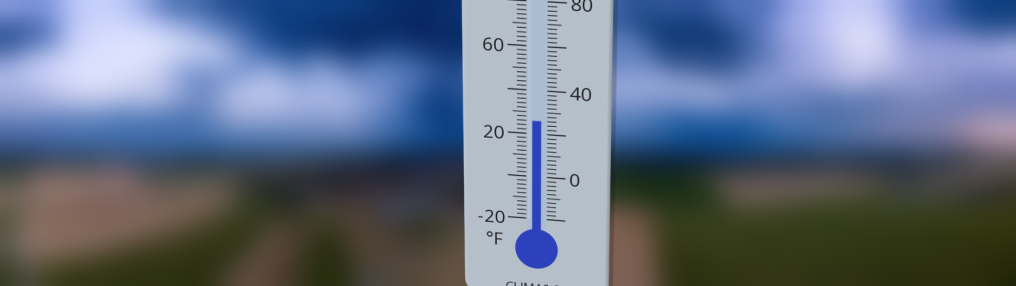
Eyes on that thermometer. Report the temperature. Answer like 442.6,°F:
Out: 26,°F
